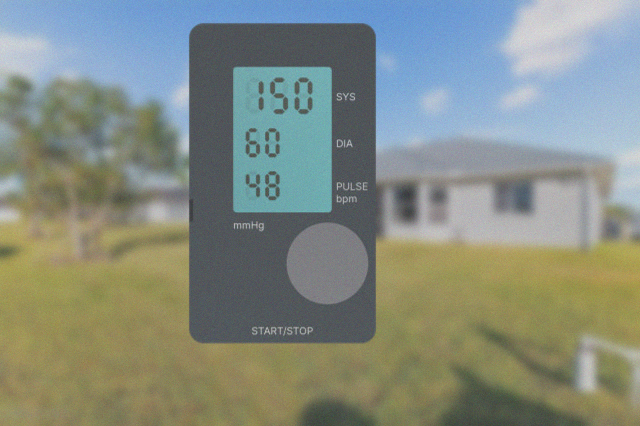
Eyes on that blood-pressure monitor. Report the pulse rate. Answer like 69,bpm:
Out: 48,bpm
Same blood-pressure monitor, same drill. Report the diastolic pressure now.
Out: 60,mmHg
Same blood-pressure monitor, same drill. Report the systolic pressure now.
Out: 150,mmHg
